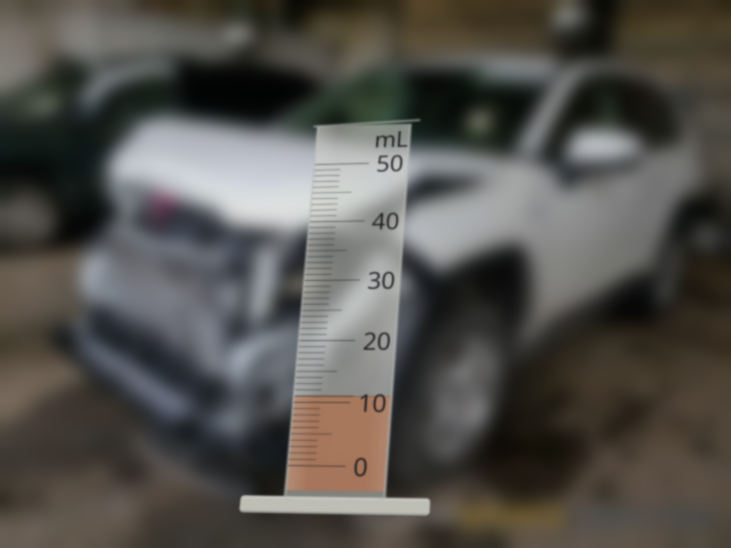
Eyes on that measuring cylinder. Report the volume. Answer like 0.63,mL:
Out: 11,mL
